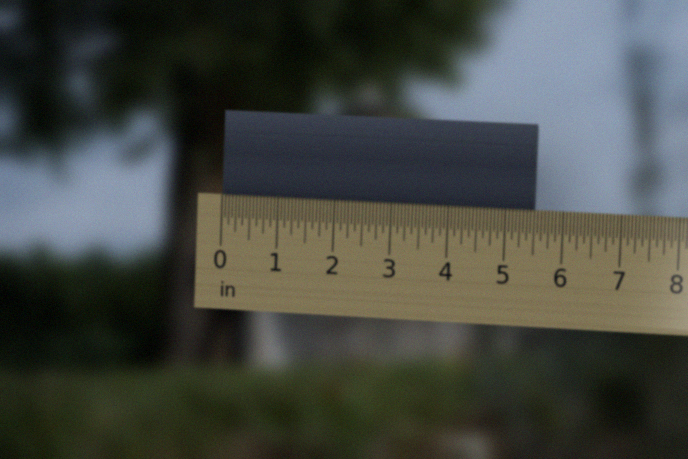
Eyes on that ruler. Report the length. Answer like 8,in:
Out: 5.5,in
